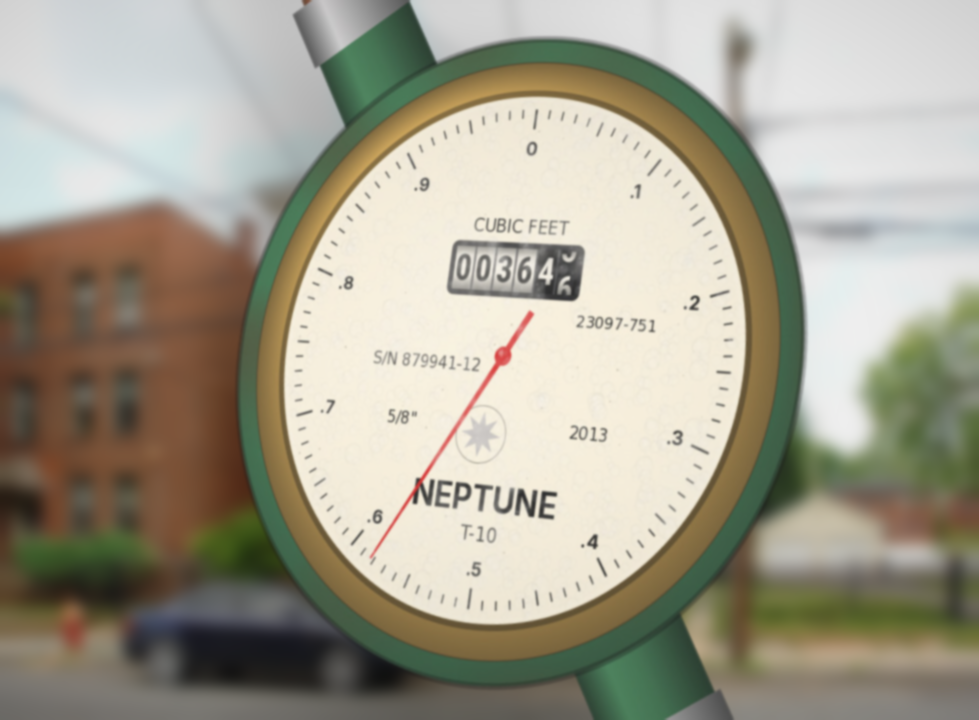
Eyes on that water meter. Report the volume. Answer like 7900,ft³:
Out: 3645.58,ft³
